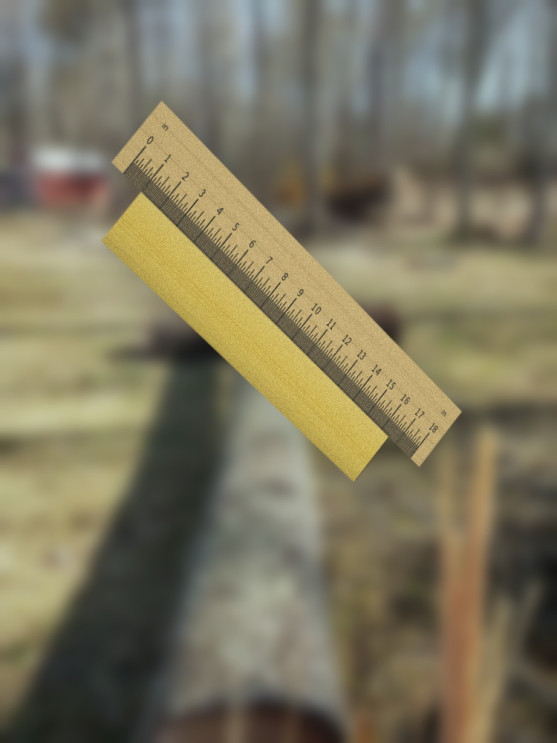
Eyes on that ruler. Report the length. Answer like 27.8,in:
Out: 15.5,in
